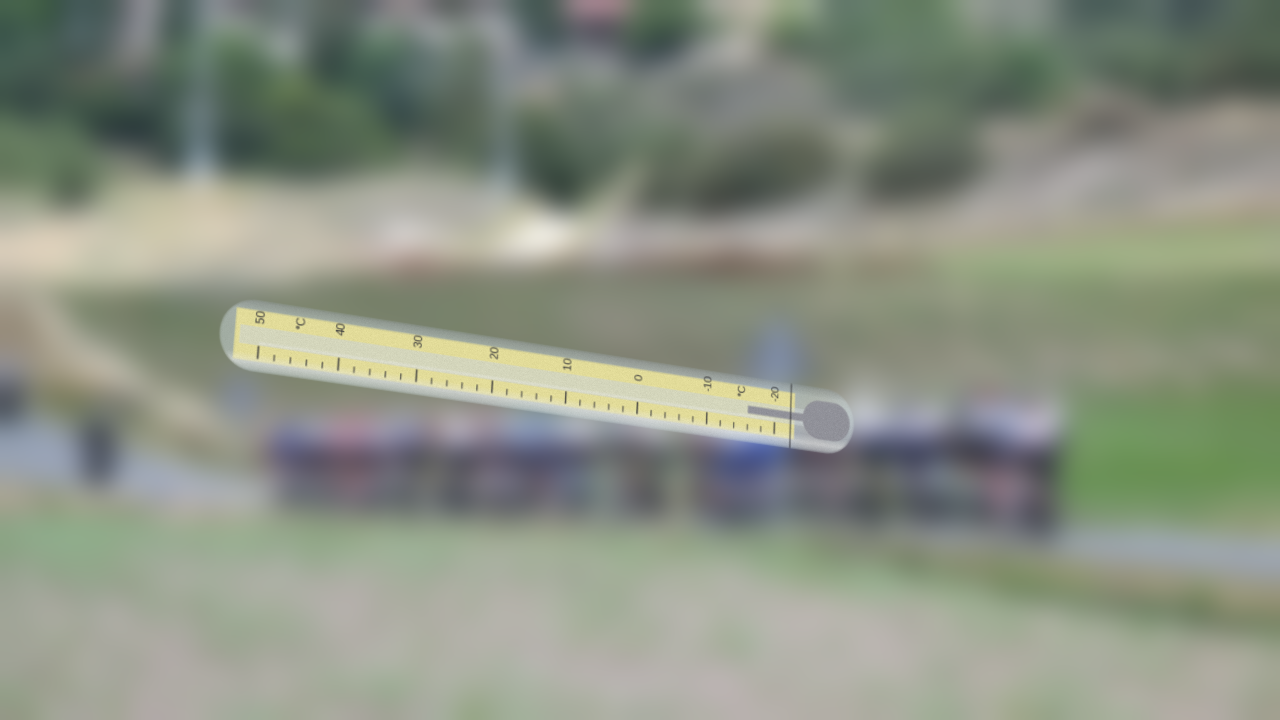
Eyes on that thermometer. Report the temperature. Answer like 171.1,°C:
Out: -16,°C
